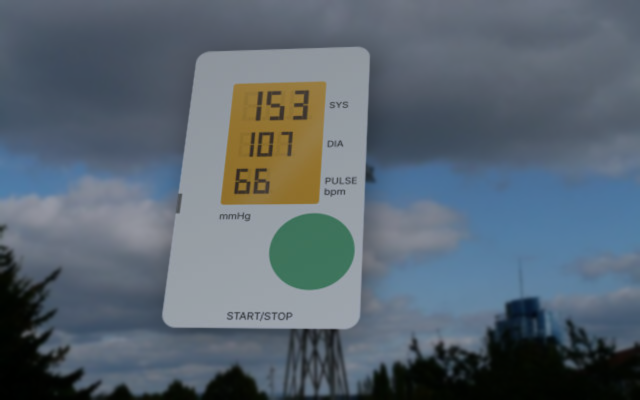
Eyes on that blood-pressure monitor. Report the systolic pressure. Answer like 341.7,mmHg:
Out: 153,mmHg
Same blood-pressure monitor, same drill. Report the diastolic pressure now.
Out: 107,mmHg
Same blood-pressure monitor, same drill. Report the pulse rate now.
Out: 66,bpm
